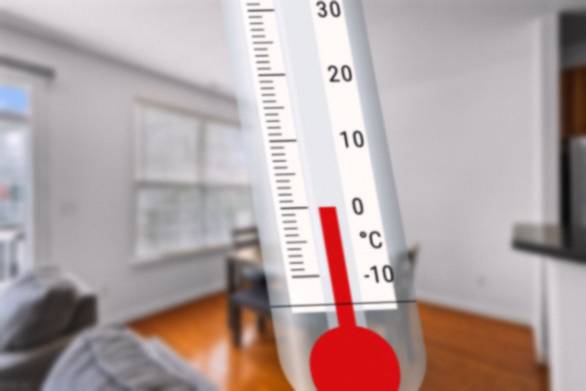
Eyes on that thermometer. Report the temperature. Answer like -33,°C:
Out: 0,°C
